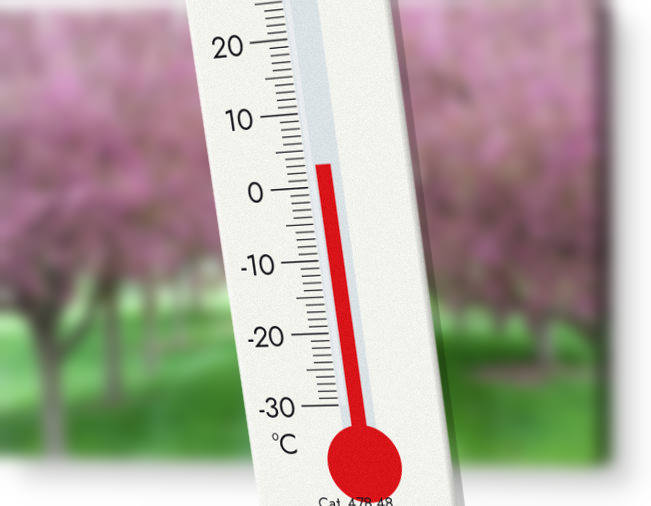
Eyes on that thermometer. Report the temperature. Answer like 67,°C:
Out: 3,°C
